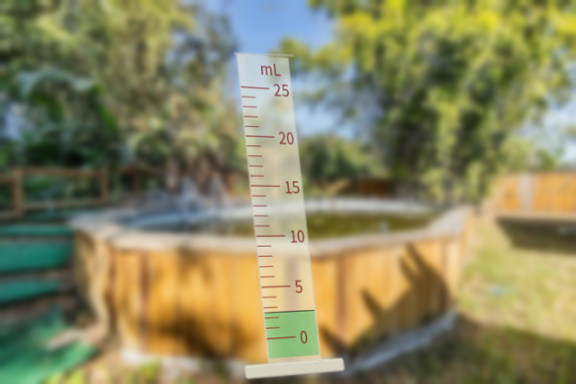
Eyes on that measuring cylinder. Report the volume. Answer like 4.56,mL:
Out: 2.5,mL
